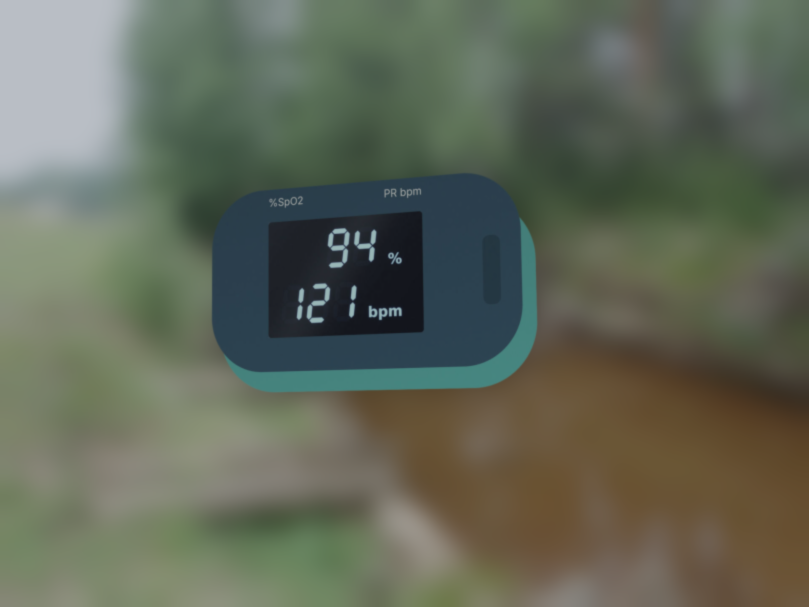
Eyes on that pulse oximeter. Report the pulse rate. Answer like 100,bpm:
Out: 121,bpm
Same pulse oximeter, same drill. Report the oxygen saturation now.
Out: 94,%
